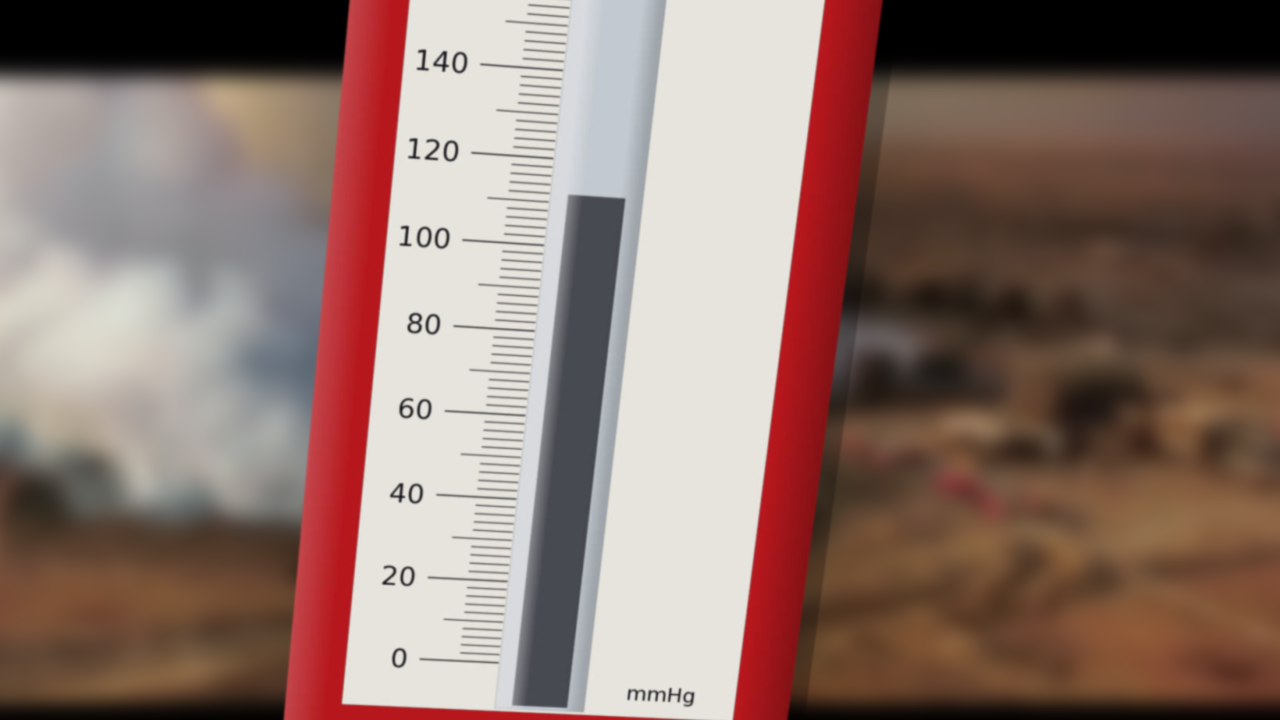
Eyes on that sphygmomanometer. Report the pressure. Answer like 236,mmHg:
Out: 112,mmHg
